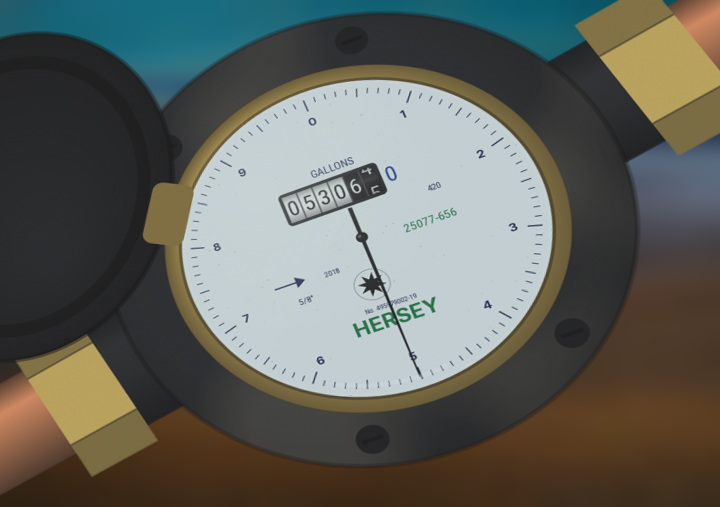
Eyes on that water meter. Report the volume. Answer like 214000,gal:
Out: 530645.0,gal
